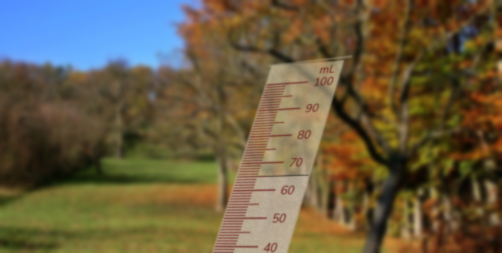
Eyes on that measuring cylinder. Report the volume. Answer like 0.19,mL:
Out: 65,mL
